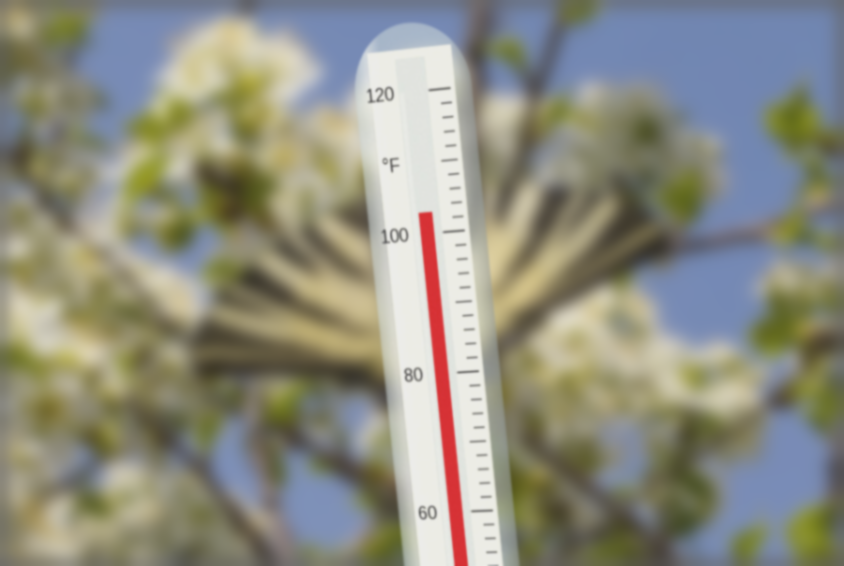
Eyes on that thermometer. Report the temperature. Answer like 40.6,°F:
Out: 103,°F
